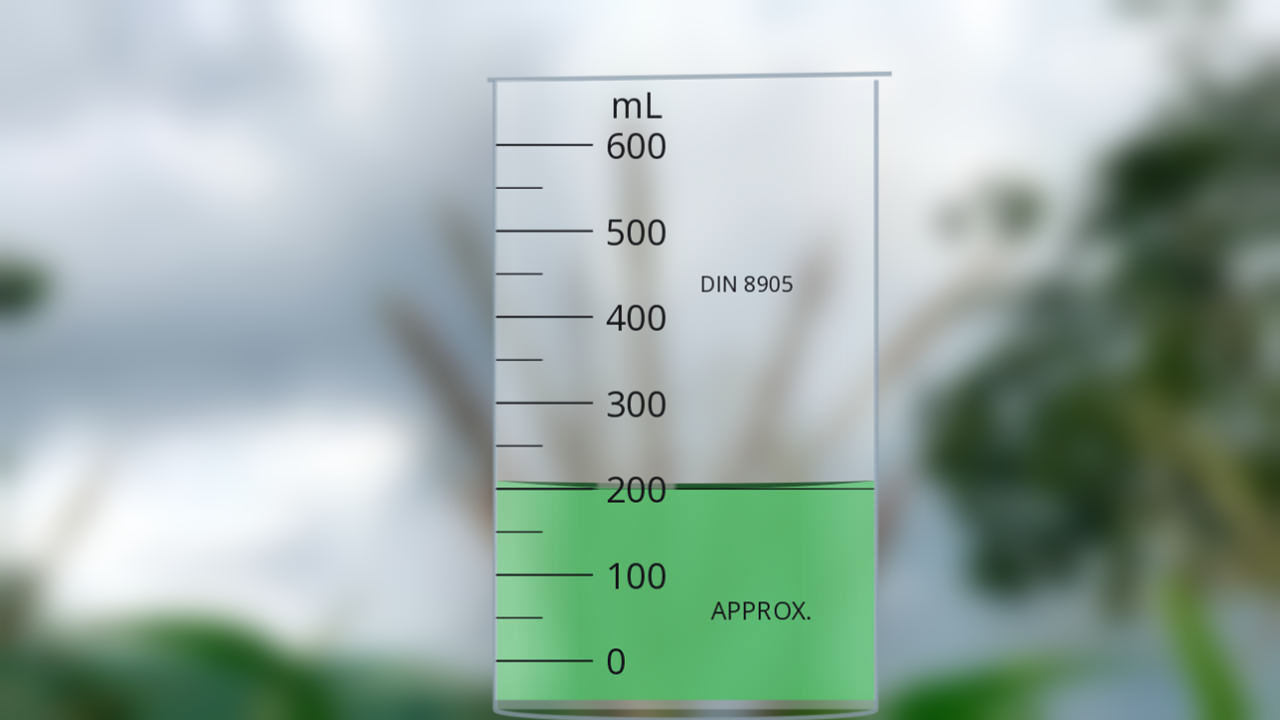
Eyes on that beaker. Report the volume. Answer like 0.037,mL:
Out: 200,mL
